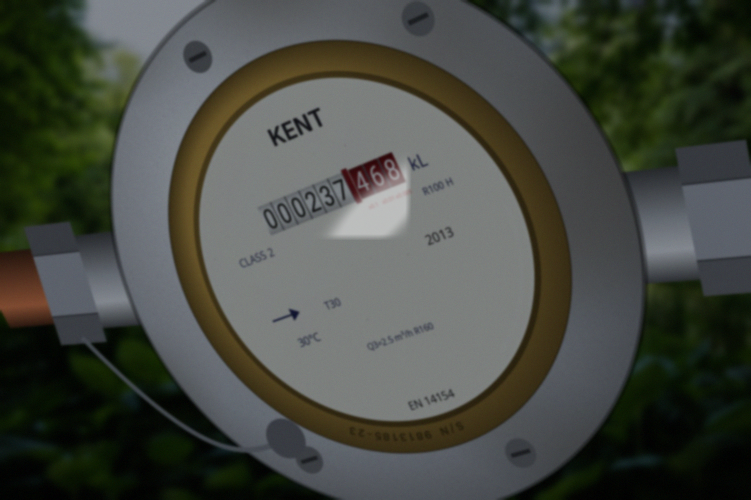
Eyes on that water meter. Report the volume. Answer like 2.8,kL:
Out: 237.468,kL
